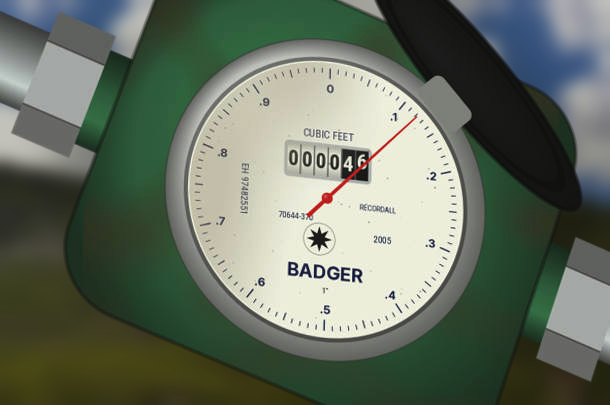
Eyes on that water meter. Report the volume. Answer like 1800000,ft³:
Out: 46.12,ft³
